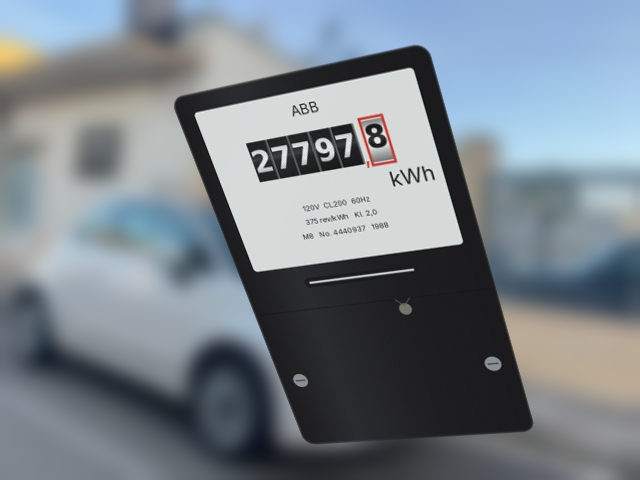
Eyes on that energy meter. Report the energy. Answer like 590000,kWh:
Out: 27797.8,kWh
